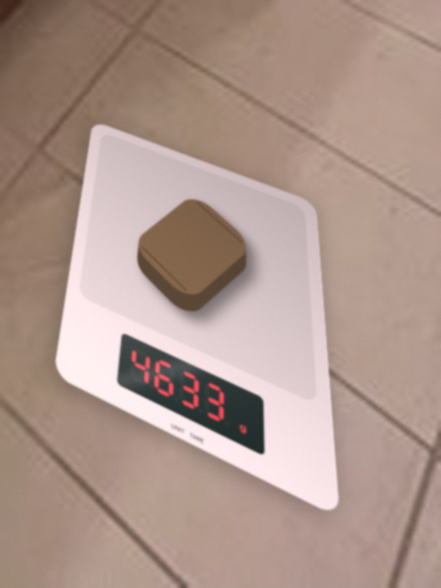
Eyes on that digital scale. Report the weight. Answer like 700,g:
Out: 4633,g
